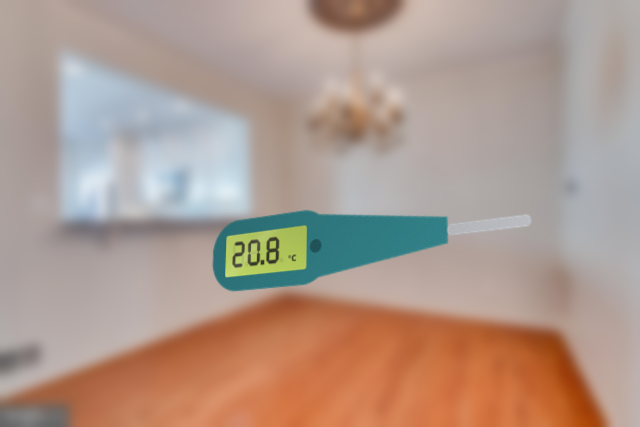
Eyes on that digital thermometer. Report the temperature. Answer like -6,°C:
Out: 20.8,°C
